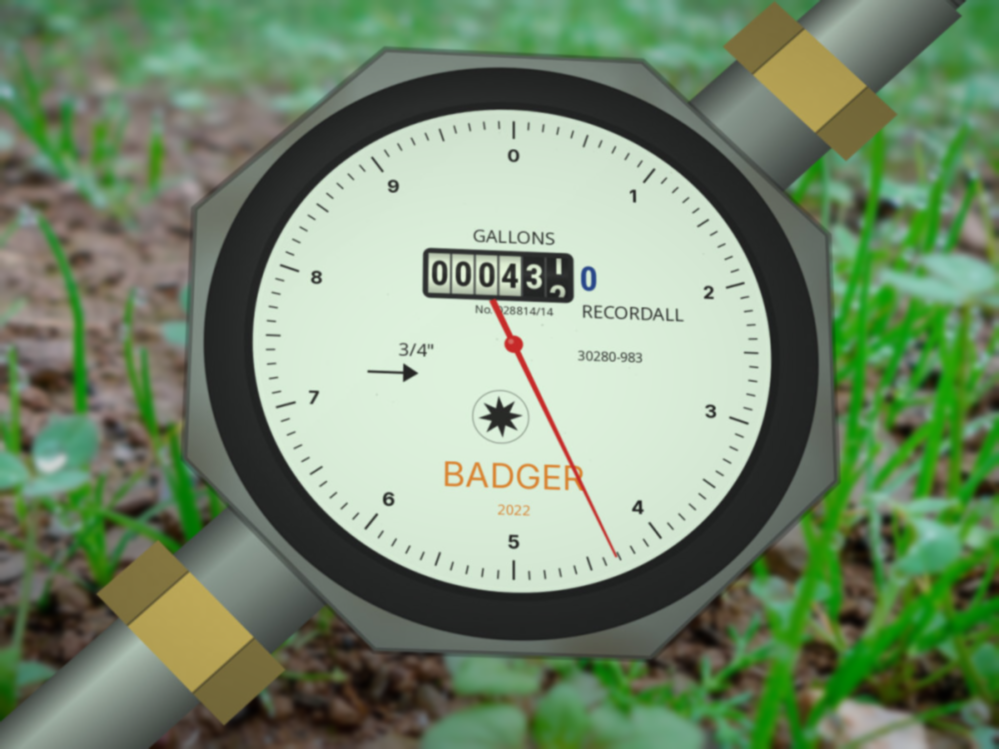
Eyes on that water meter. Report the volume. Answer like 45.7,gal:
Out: 4314.3,gal
